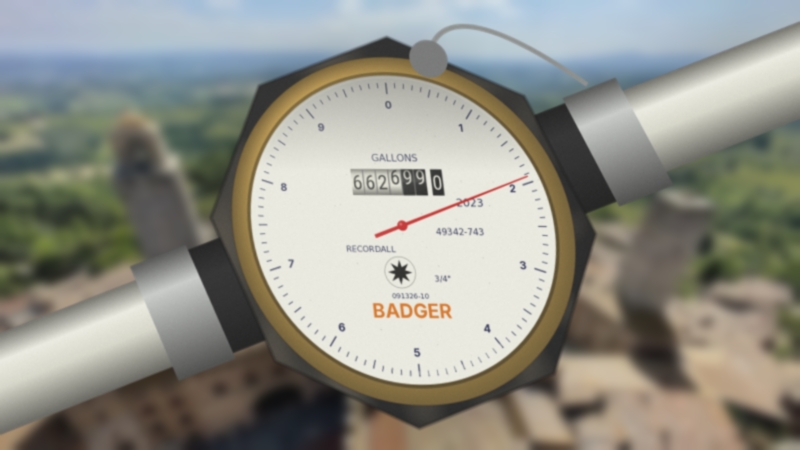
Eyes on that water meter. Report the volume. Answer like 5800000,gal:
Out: 6626991.9,gal
